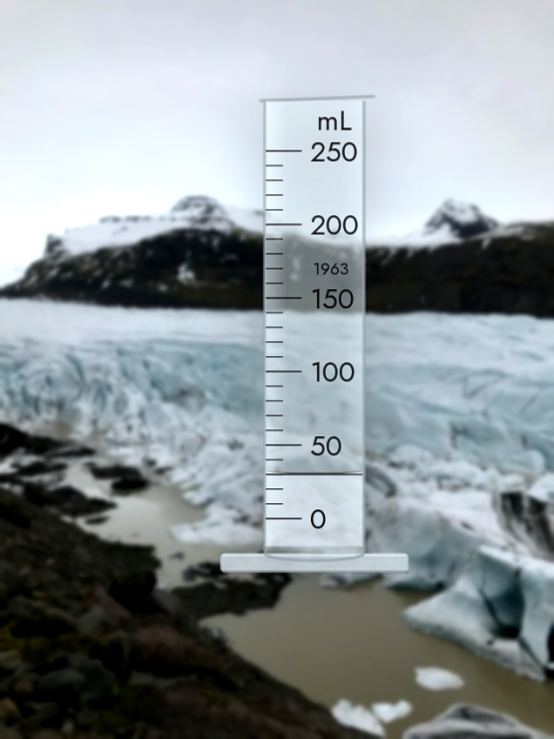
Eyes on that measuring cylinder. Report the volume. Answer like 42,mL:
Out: 30,mL
